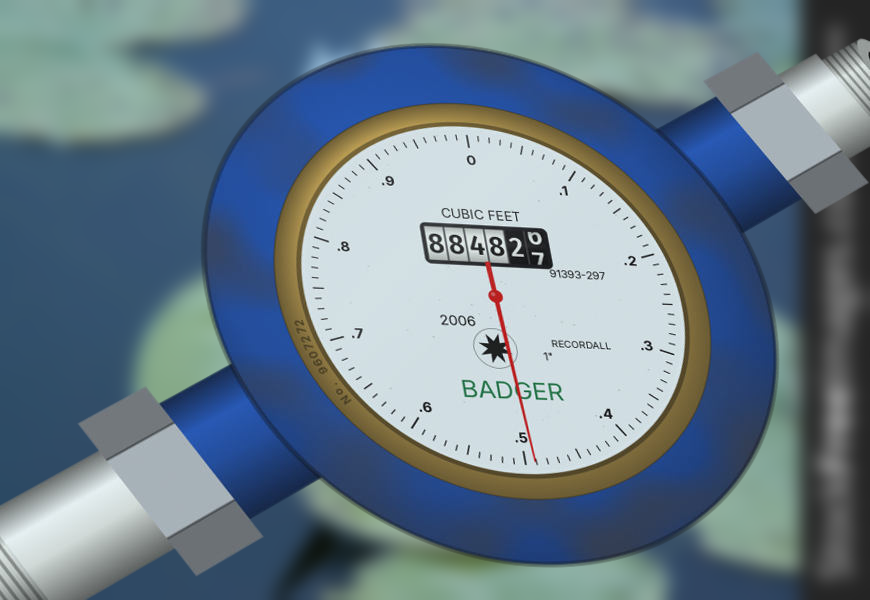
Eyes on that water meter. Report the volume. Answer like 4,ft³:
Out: 884826.49,ft³
